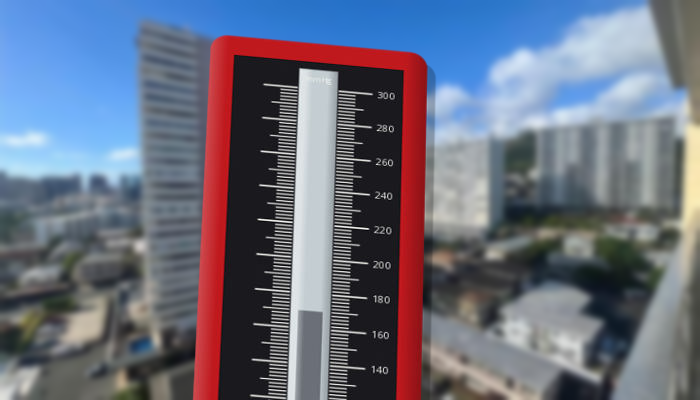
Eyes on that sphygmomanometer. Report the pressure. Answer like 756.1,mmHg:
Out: 170,mmHg
